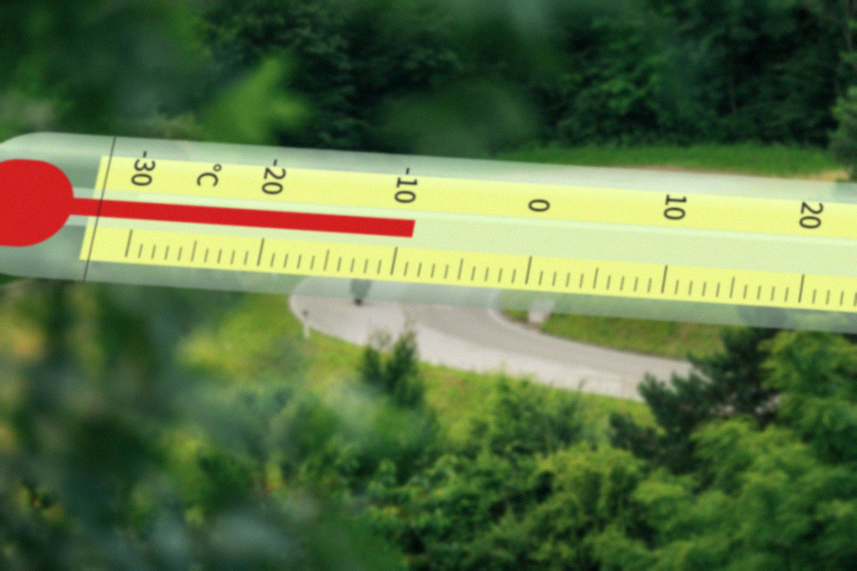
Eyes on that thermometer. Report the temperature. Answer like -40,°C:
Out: -9,°C
